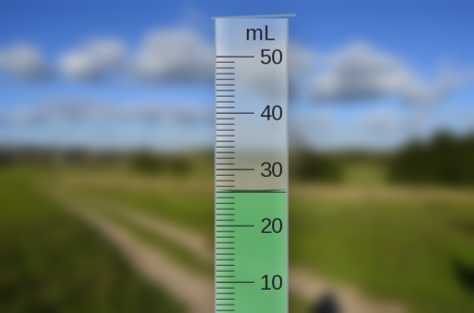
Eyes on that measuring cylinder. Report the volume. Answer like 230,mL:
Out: 26,mL
